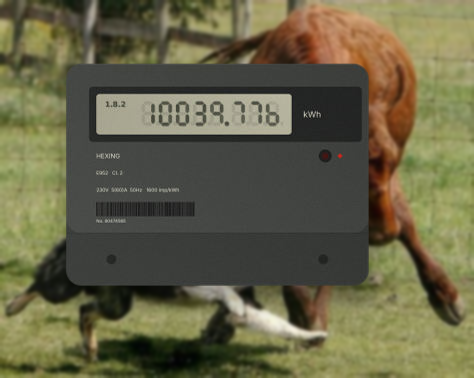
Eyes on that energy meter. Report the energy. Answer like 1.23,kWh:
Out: 10039.776,kWh
